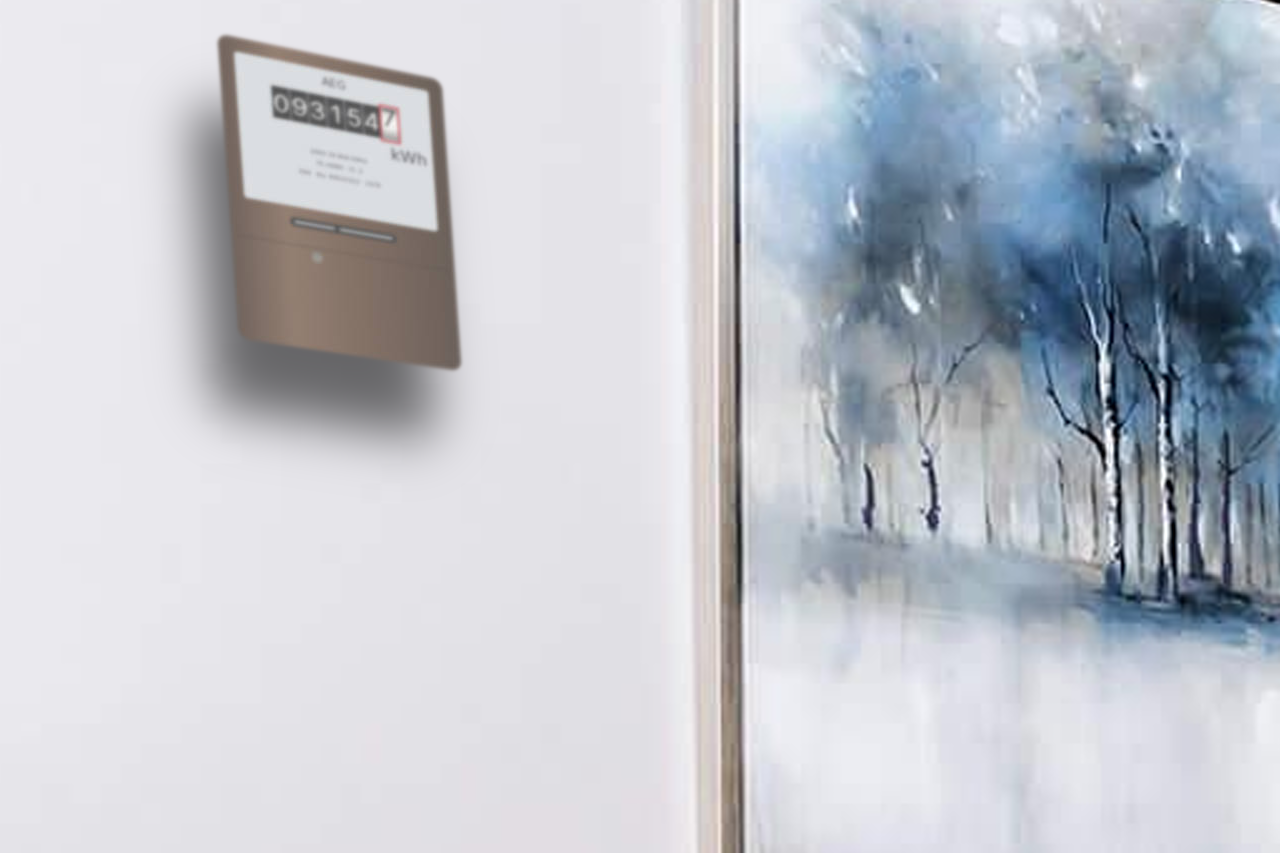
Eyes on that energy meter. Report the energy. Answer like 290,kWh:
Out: 93154.7,kWh
